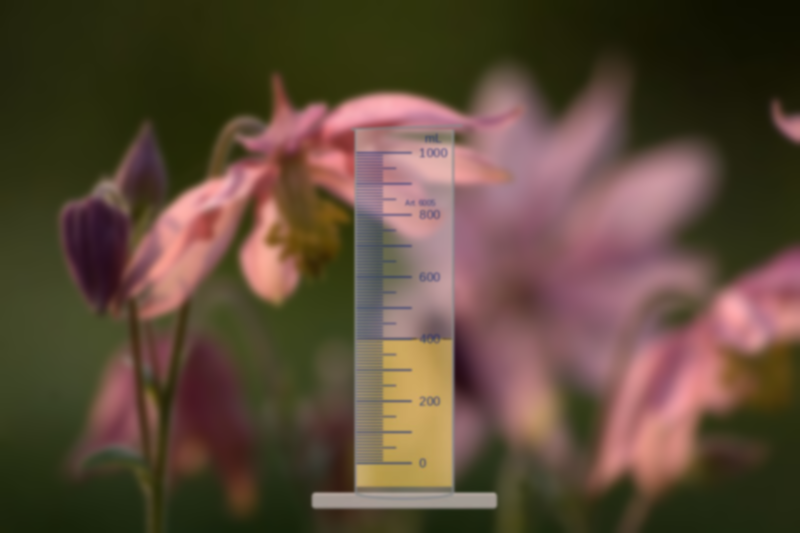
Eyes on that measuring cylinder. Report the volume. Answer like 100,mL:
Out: 400,mL
